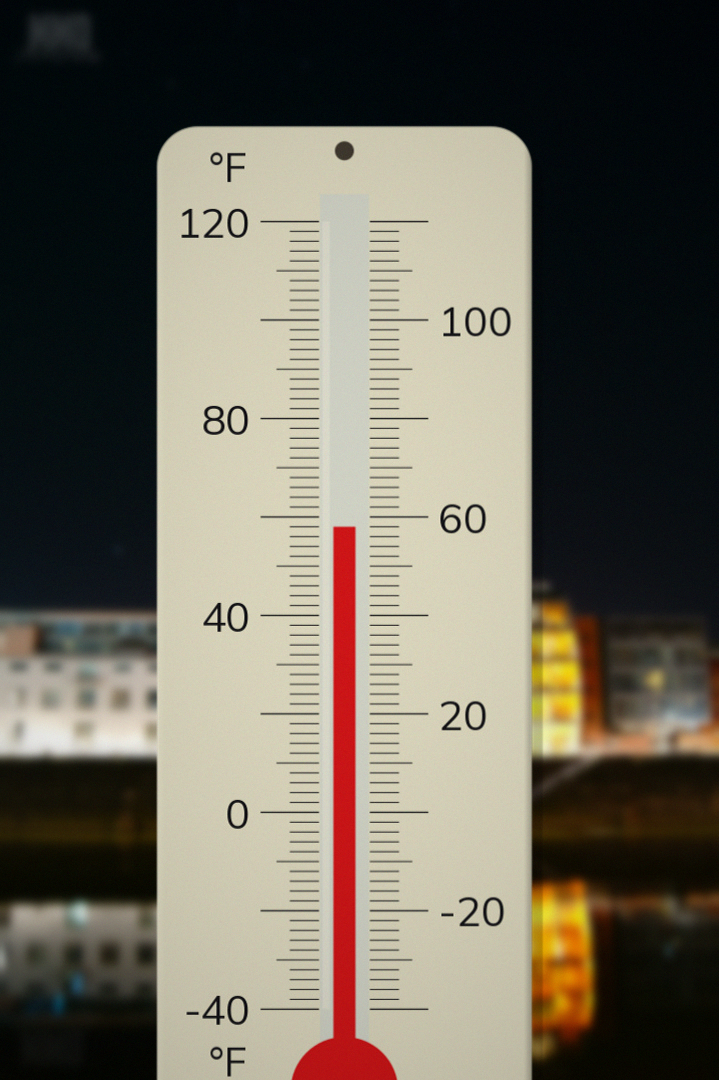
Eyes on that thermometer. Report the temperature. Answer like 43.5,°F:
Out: 58,°F
